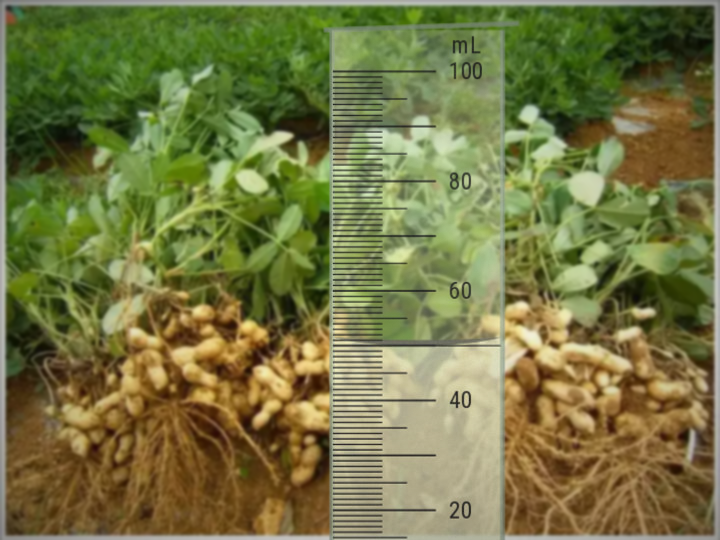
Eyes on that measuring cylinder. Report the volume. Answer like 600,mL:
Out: 50,mL
